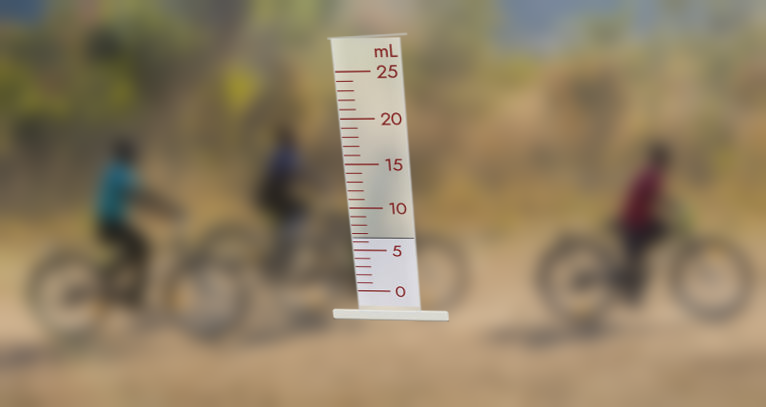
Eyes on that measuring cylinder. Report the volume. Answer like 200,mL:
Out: 6.5,mL
